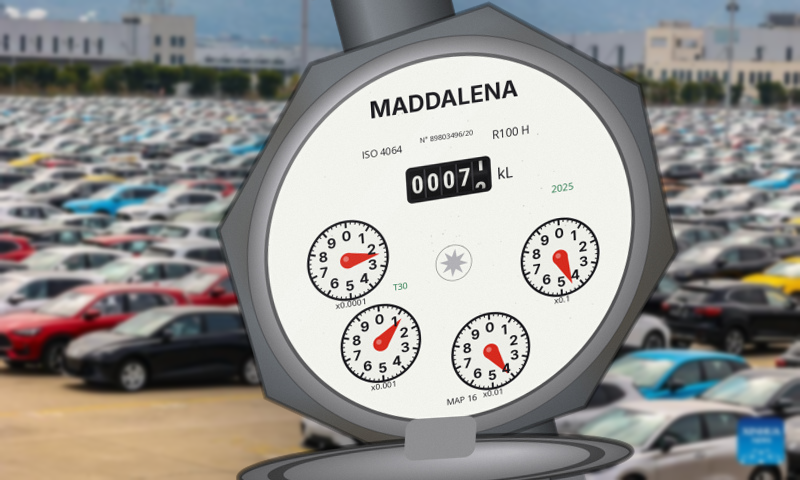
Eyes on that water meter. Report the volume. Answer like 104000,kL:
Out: 71.4412,kL
